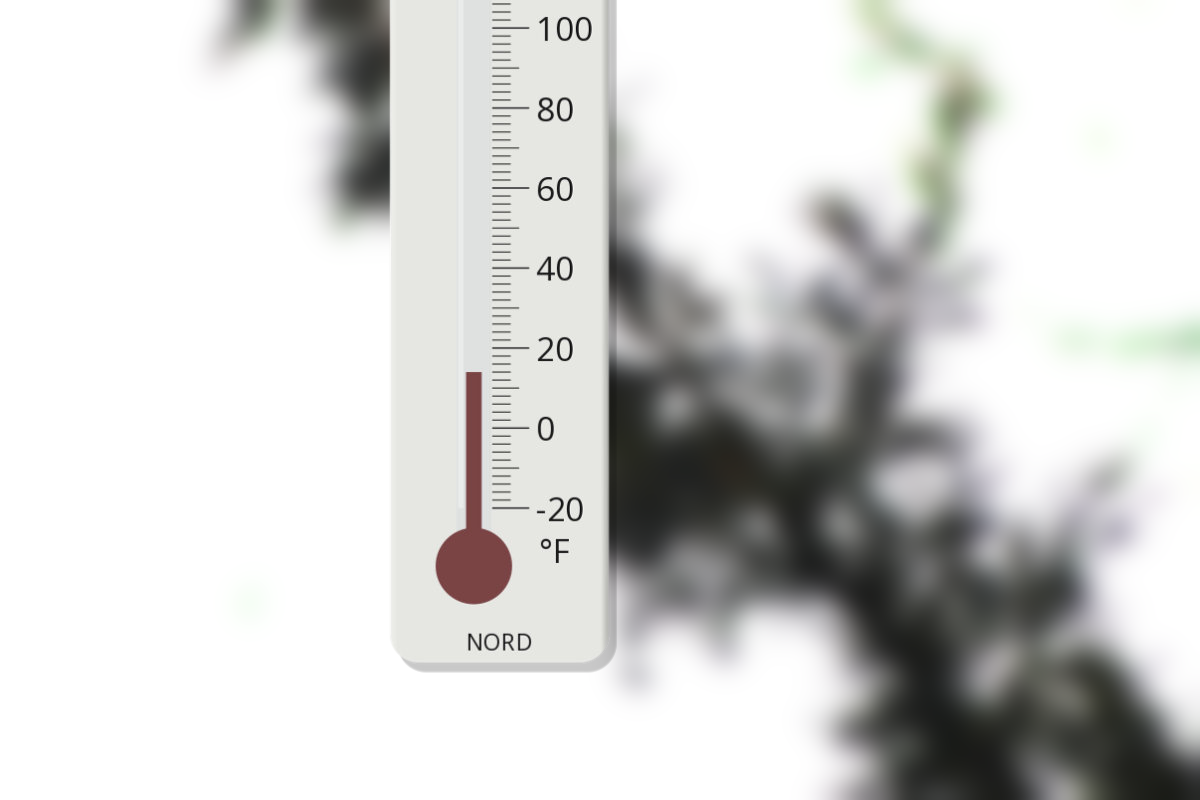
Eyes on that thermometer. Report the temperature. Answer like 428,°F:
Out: 14,°F
